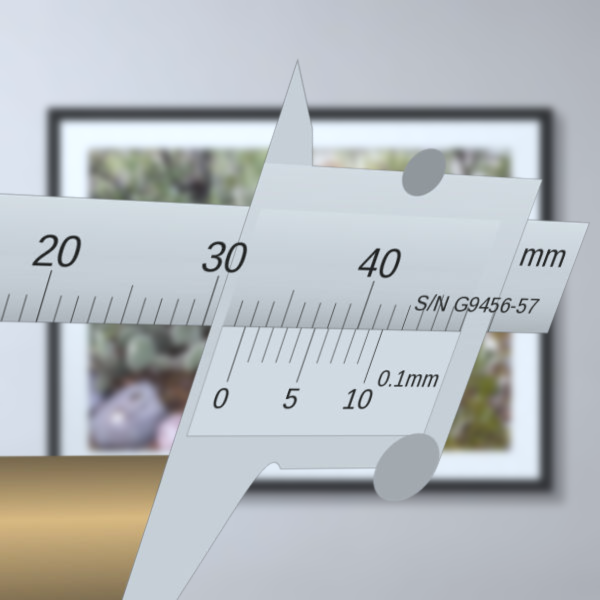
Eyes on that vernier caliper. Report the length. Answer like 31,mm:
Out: 32.7,mm
